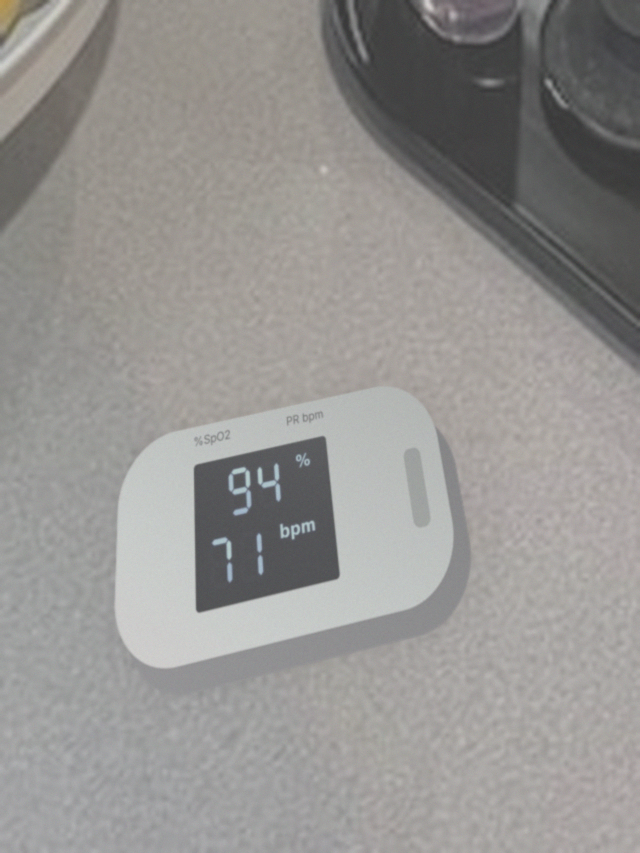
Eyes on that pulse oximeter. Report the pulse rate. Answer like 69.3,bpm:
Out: 71,bpm
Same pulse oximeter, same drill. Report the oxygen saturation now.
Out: 94,%
